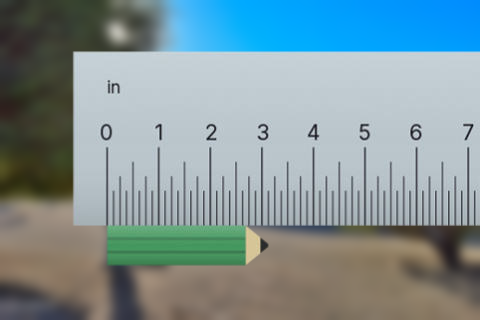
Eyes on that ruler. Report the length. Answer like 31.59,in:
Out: 3.125,in
